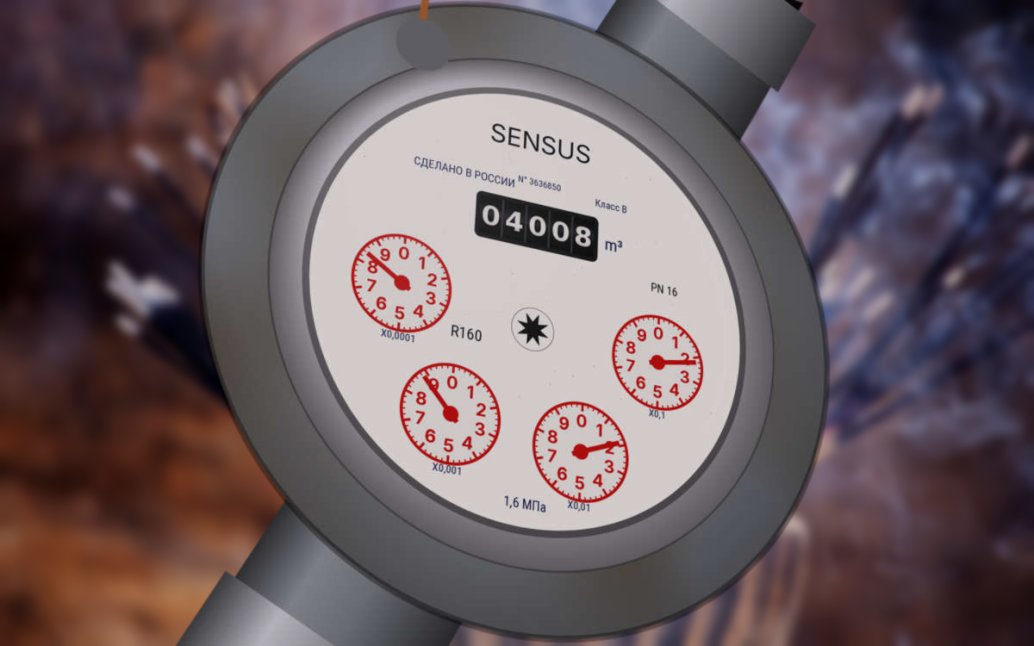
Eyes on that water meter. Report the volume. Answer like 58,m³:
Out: 4008.2188,m³
